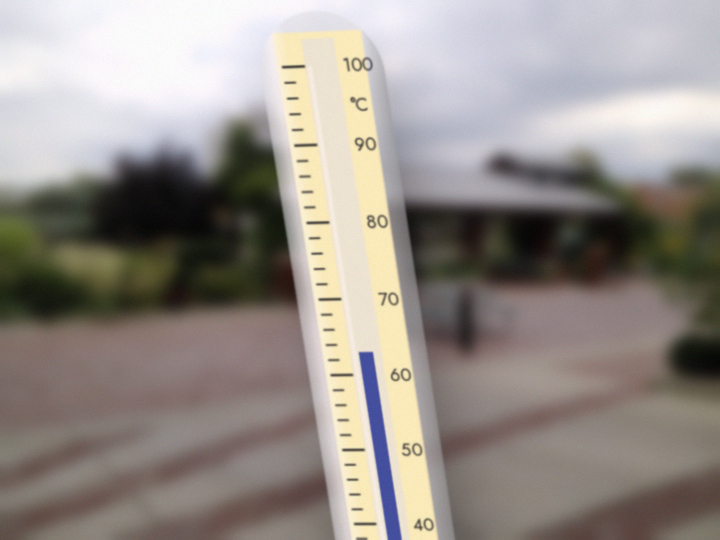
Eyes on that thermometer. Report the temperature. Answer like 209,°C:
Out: 63,°C
